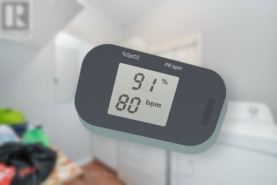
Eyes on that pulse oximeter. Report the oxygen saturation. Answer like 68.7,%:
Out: 91,%
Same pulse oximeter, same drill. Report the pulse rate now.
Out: 80,bpm
